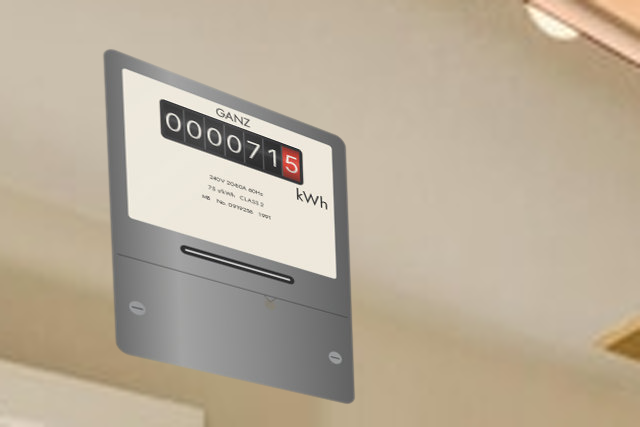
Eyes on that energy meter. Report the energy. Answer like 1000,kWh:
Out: 71.5,kWh
